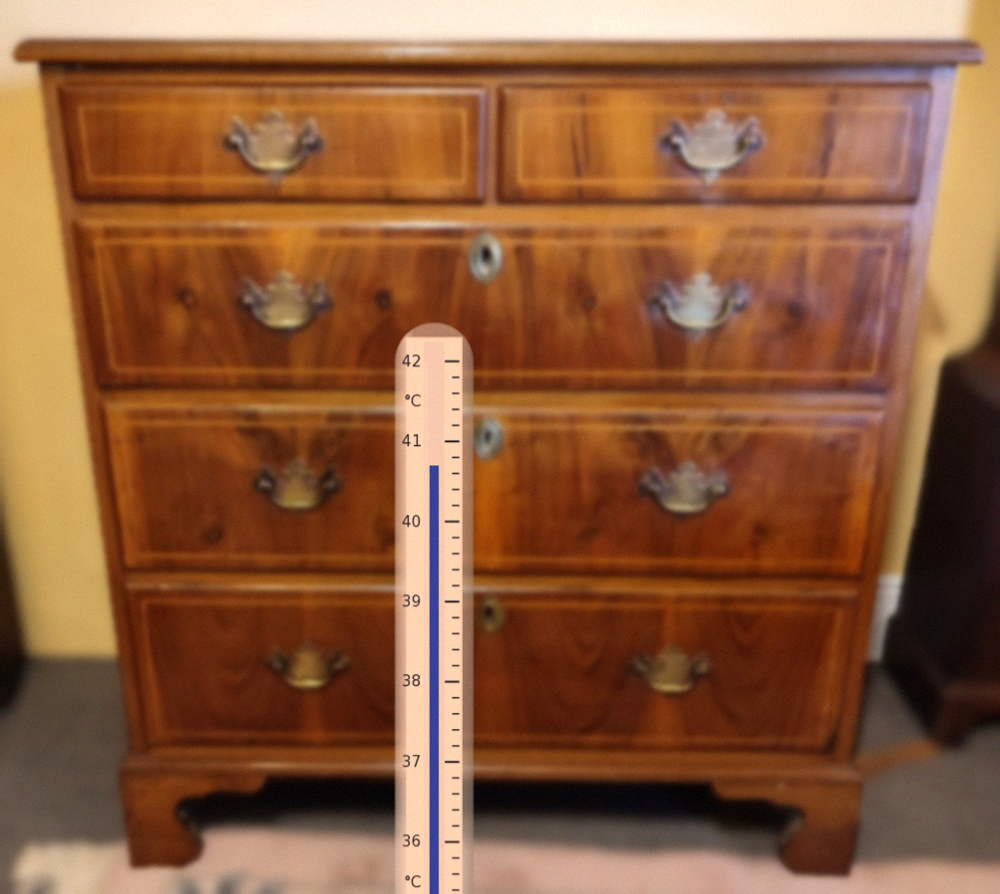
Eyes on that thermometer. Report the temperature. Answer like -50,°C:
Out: 40.7,°C
